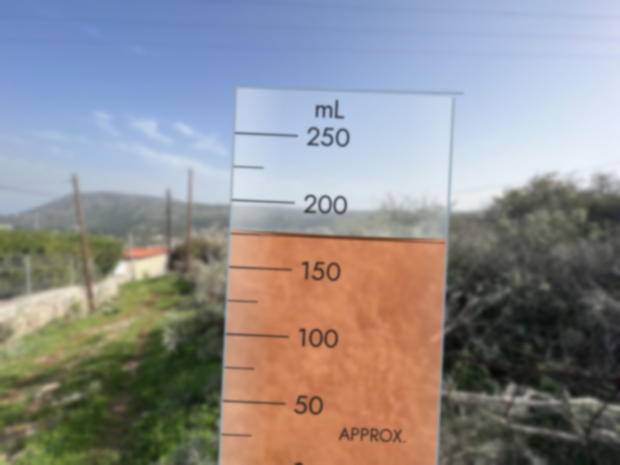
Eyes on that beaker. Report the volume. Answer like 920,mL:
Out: 175,mL
